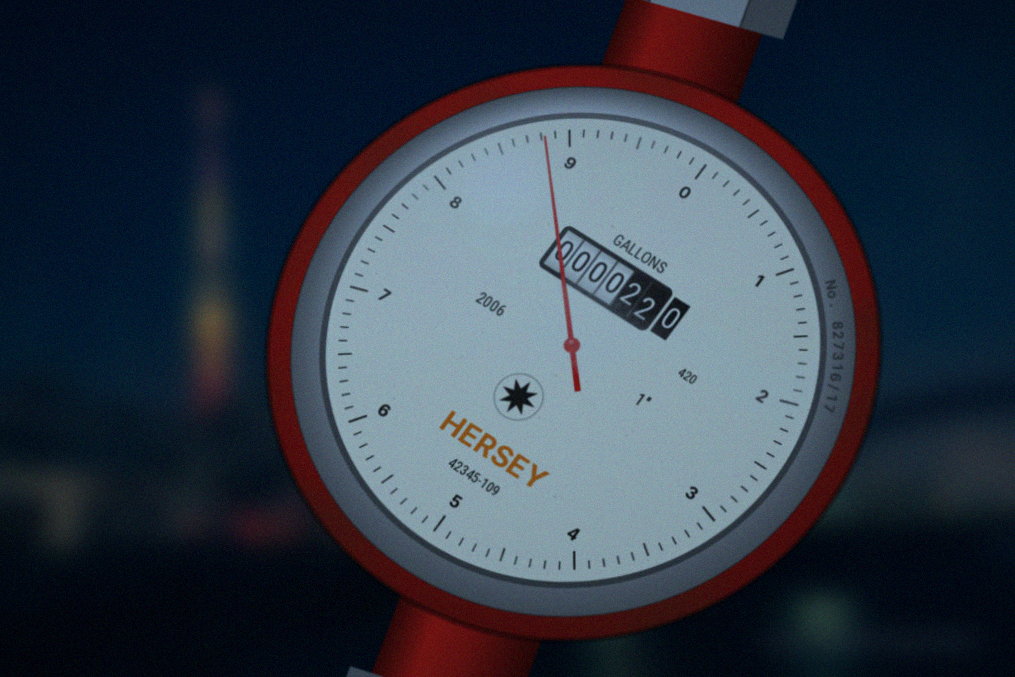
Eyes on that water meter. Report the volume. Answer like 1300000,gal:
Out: 218.8,gal
